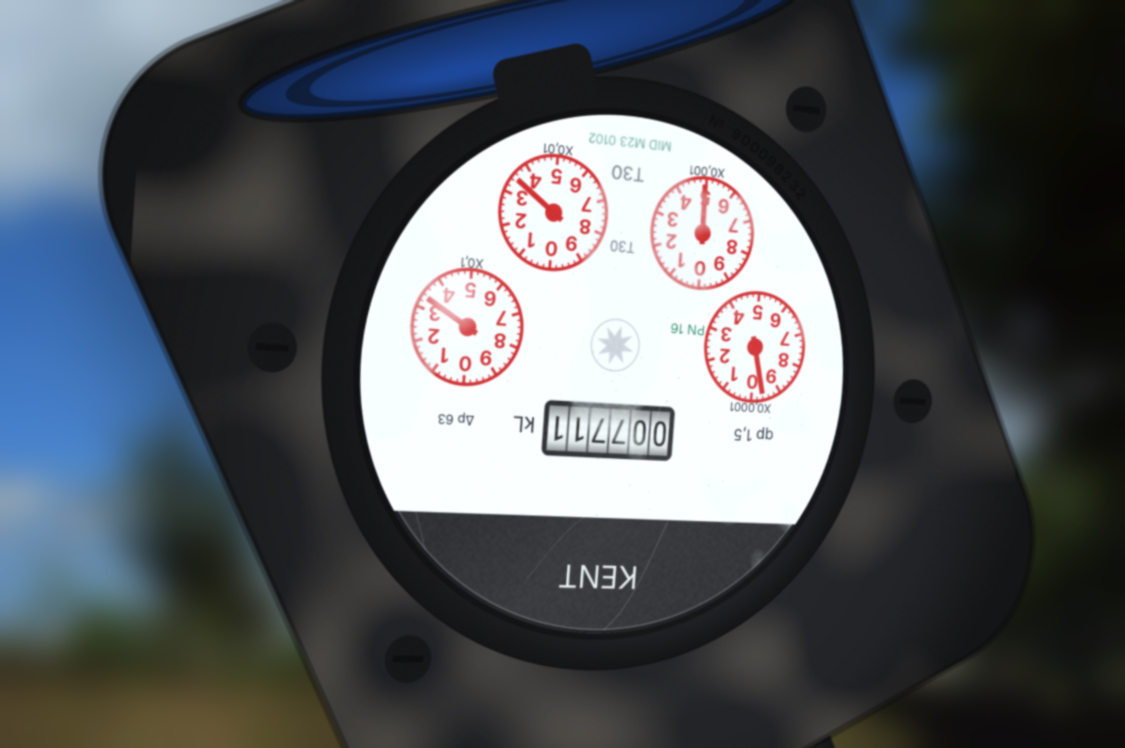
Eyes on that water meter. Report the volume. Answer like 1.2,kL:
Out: 7711.3349,kL
